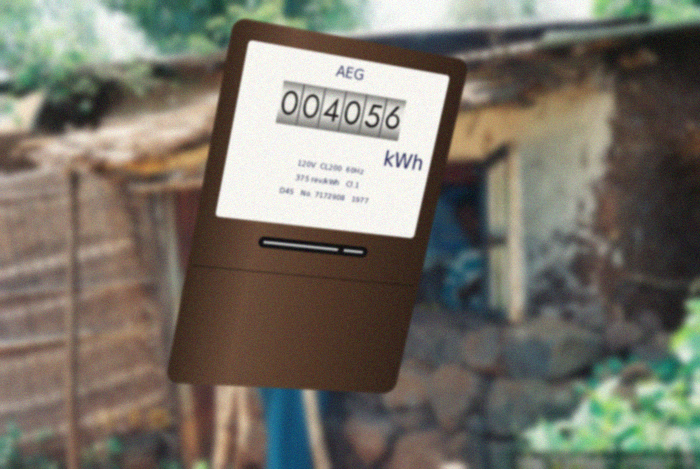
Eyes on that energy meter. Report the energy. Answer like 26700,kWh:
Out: 4056,kWh
